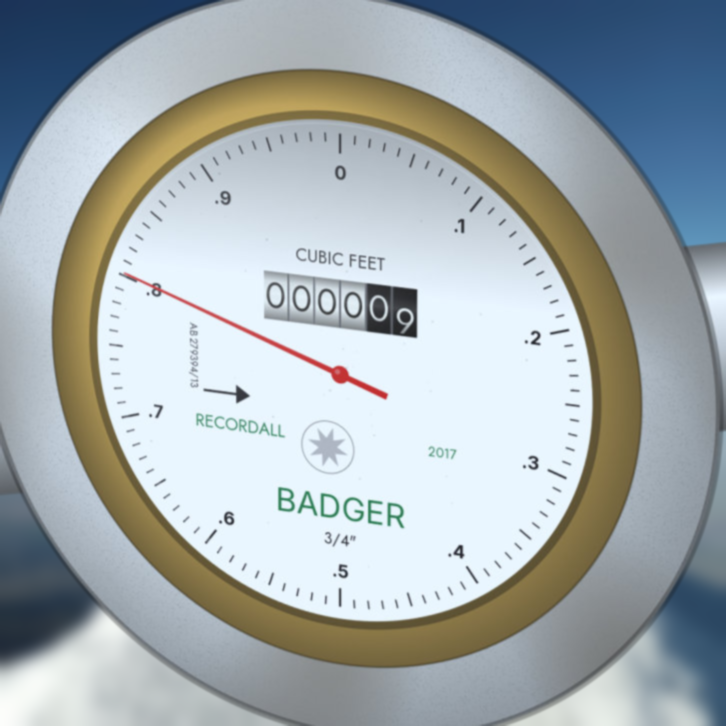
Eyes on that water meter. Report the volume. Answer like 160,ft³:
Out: 8.80,ft³
